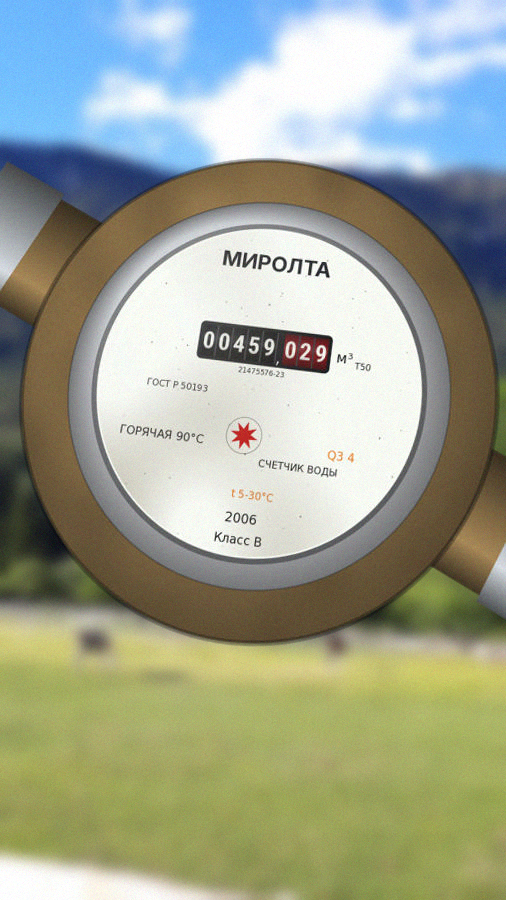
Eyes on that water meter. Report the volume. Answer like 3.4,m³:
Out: 459.029,m³
